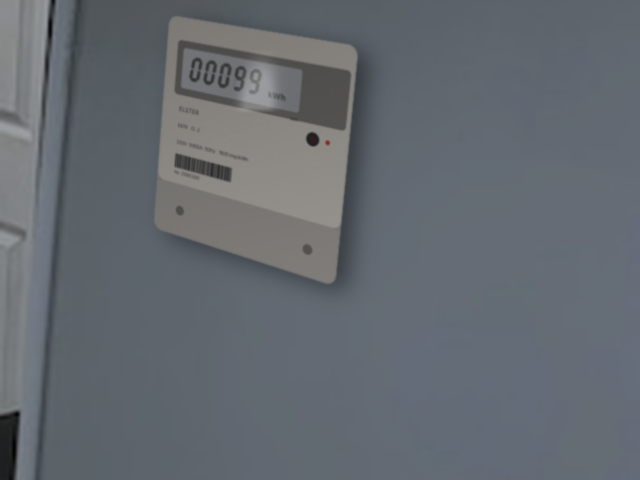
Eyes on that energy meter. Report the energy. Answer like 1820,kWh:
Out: 99,kWh
